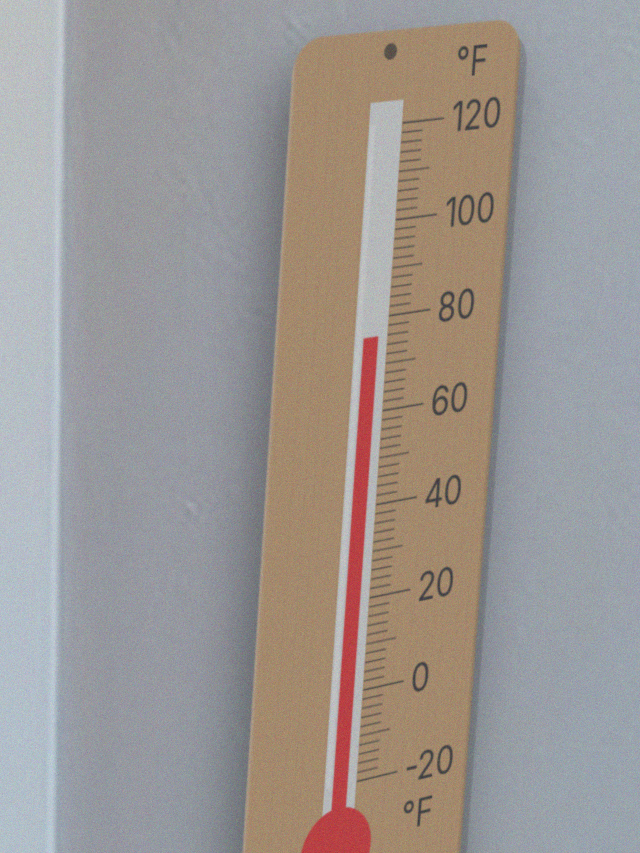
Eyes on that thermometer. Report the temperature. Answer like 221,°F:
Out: 76,°F
